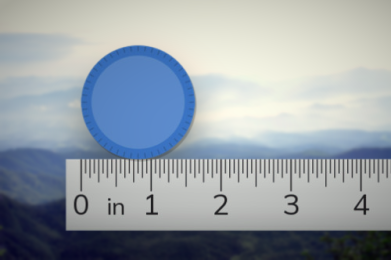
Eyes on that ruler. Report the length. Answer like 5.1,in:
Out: 1.625,in
